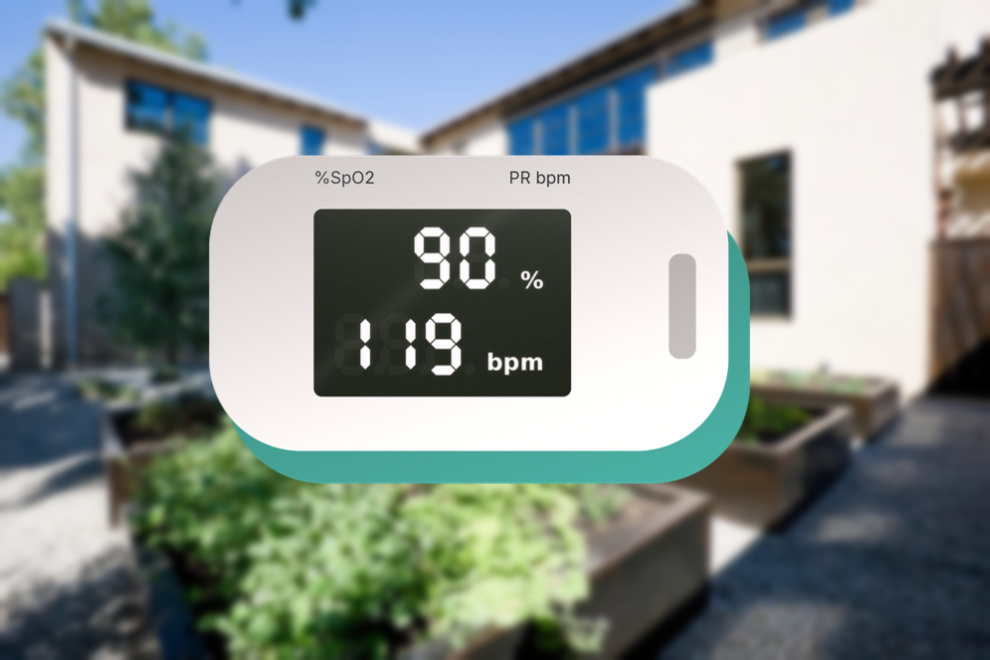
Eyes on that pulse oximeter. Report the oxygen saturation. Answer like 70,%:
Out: 90,%
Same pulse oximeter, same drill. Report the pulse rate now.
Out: 119,bpm
